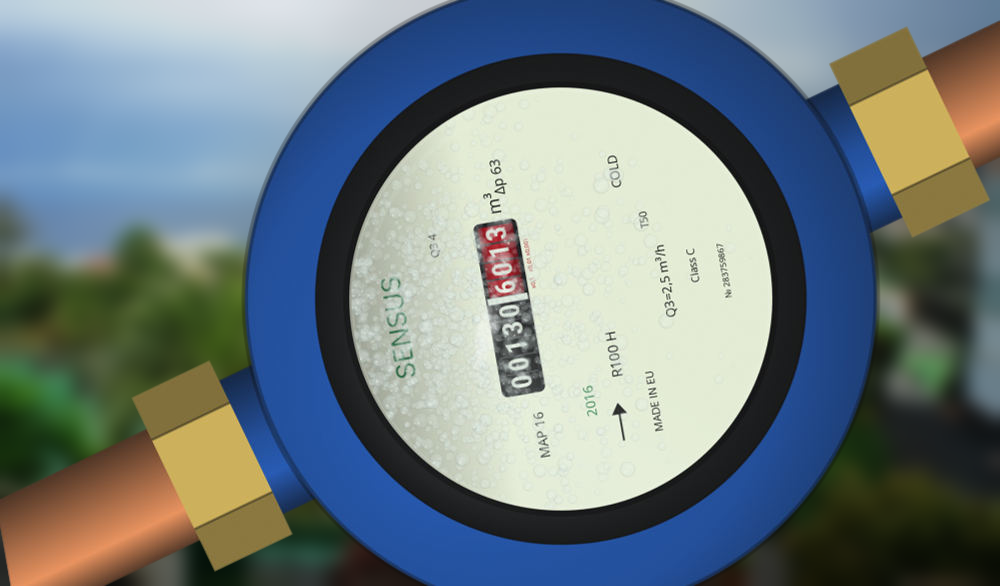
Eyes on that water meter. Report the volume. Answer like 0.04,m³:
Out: 130.6013,m³
